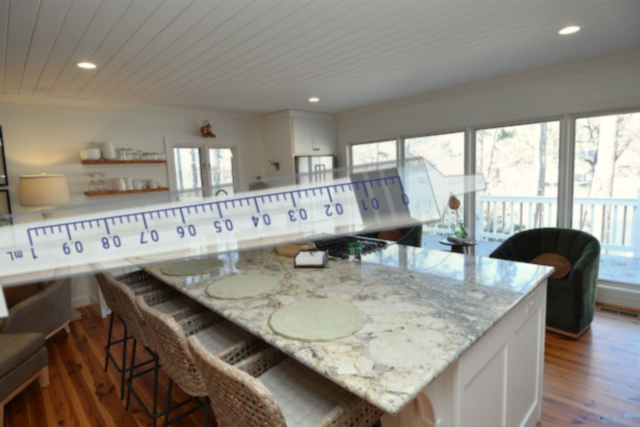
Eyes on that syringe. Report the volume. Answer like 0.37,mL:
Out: 0,mL
